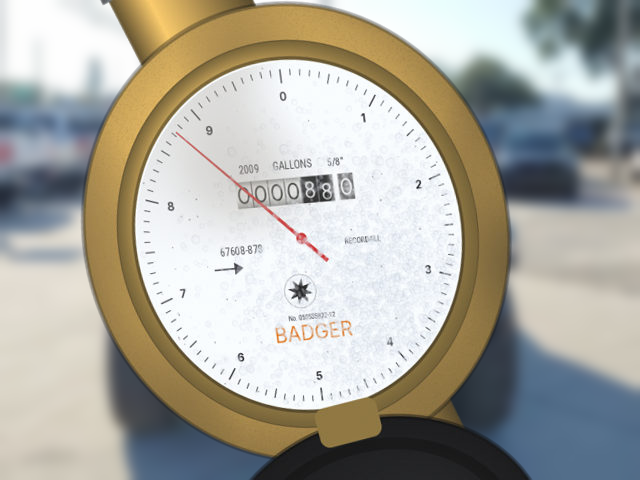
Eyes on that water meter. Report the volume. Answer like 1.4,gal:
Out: 878.7,gal
